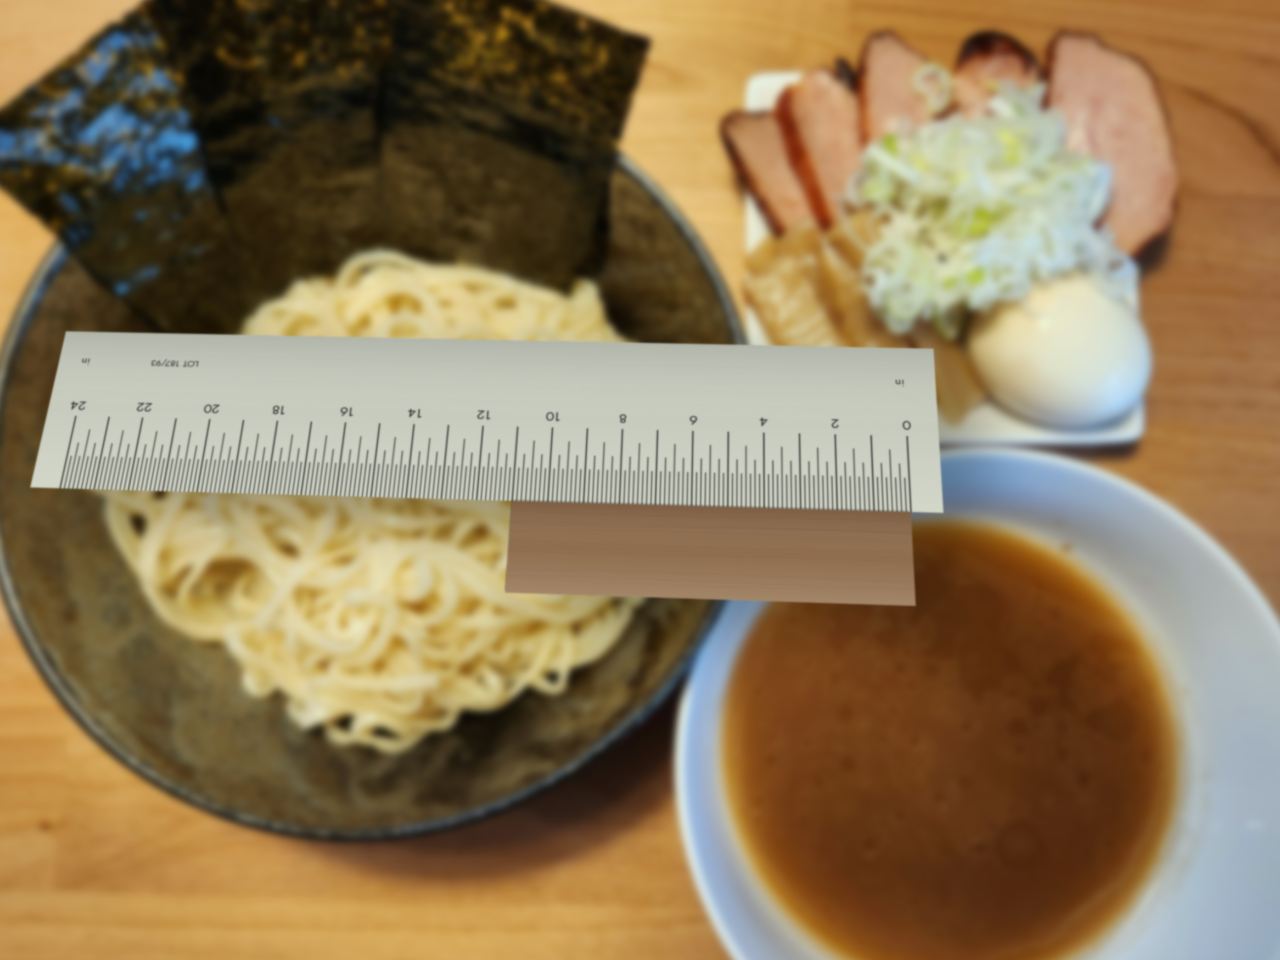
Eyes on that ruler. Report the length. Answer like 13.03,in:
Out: 11,in
